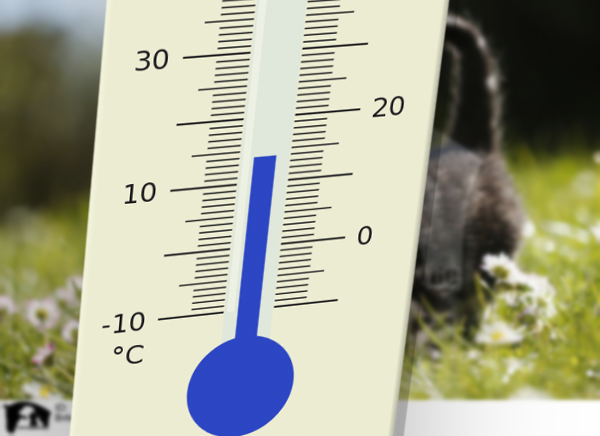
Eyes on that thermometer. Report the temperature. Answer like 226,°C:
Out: 14,°C
